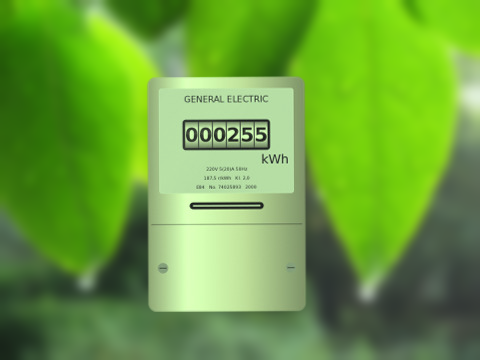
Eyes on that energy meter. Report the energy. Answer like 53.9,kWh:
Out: 255,kWh
